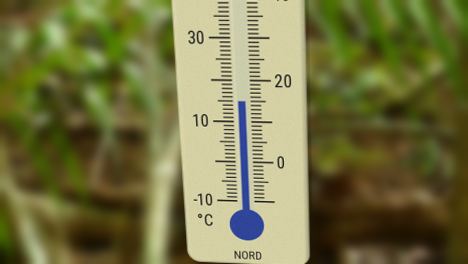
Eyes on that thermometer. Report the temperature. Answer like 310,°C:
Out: 15,°C
